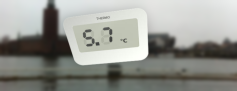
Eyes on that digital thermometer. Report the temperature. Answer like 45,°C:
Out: 5.7,°C
